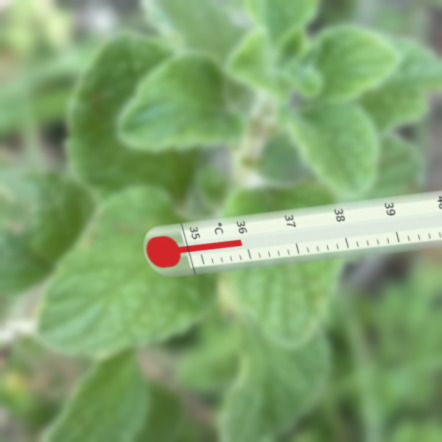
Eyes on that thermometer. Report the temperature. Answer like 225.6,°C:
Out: 35.9,°C
